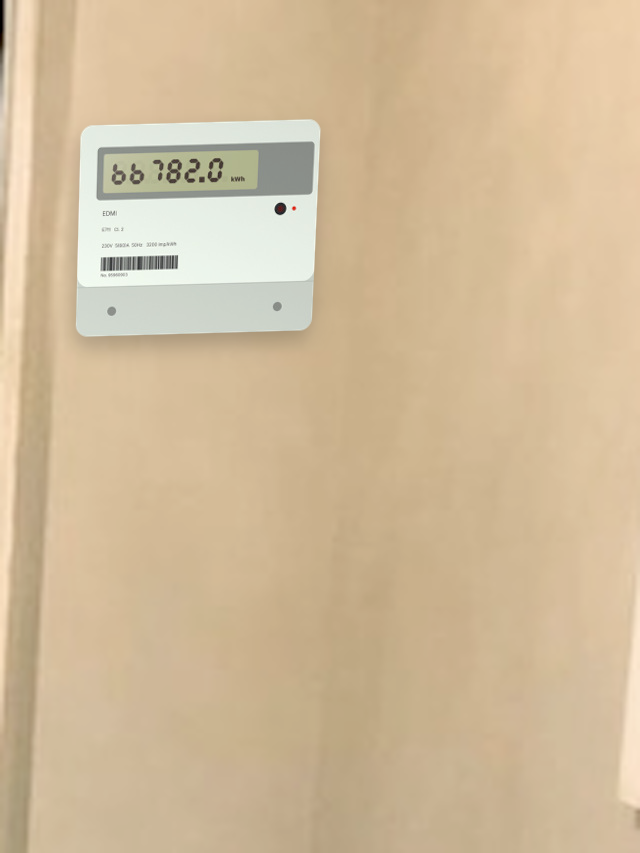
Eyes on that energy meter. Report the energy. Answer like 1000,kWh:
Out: 66782.0,kWh
